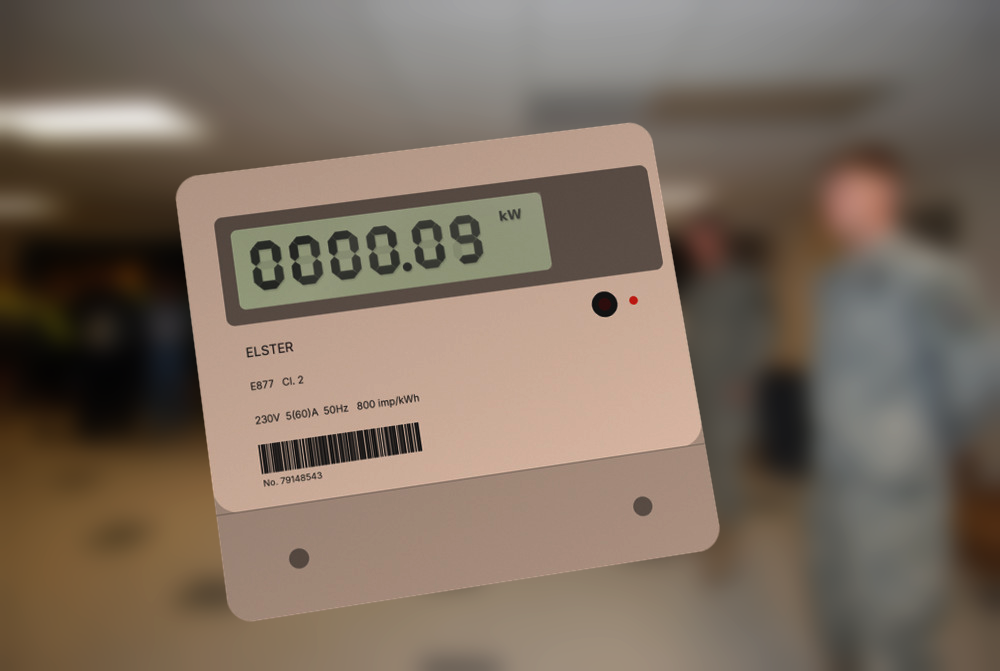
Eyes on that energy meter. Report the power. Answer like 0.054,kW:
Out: 0.09,kW
